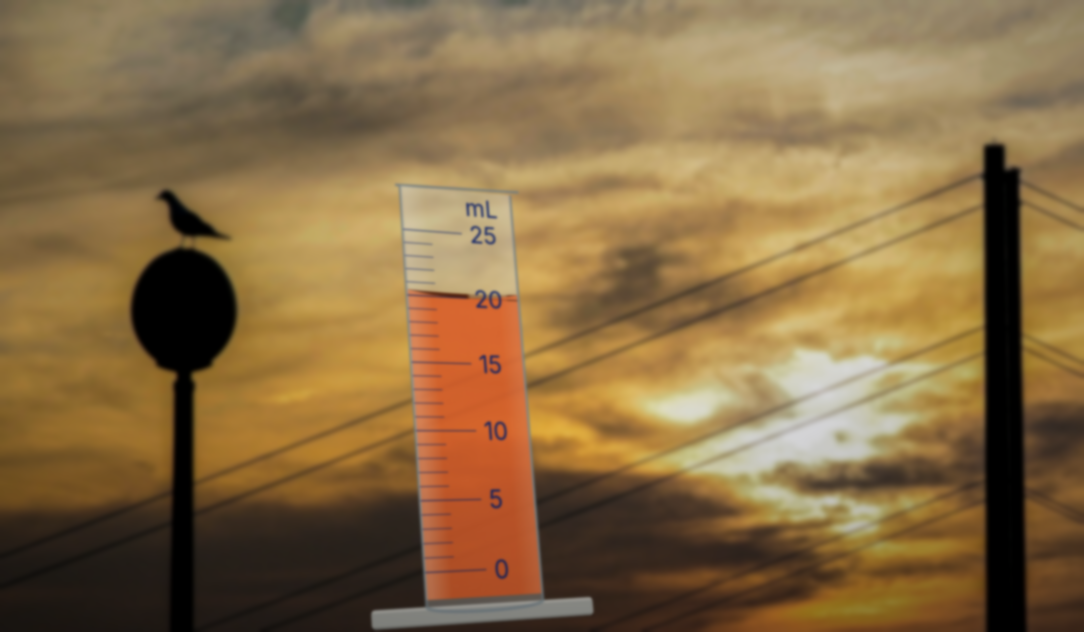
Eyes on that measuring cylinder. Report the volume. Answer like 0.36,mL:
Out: 20,mL
